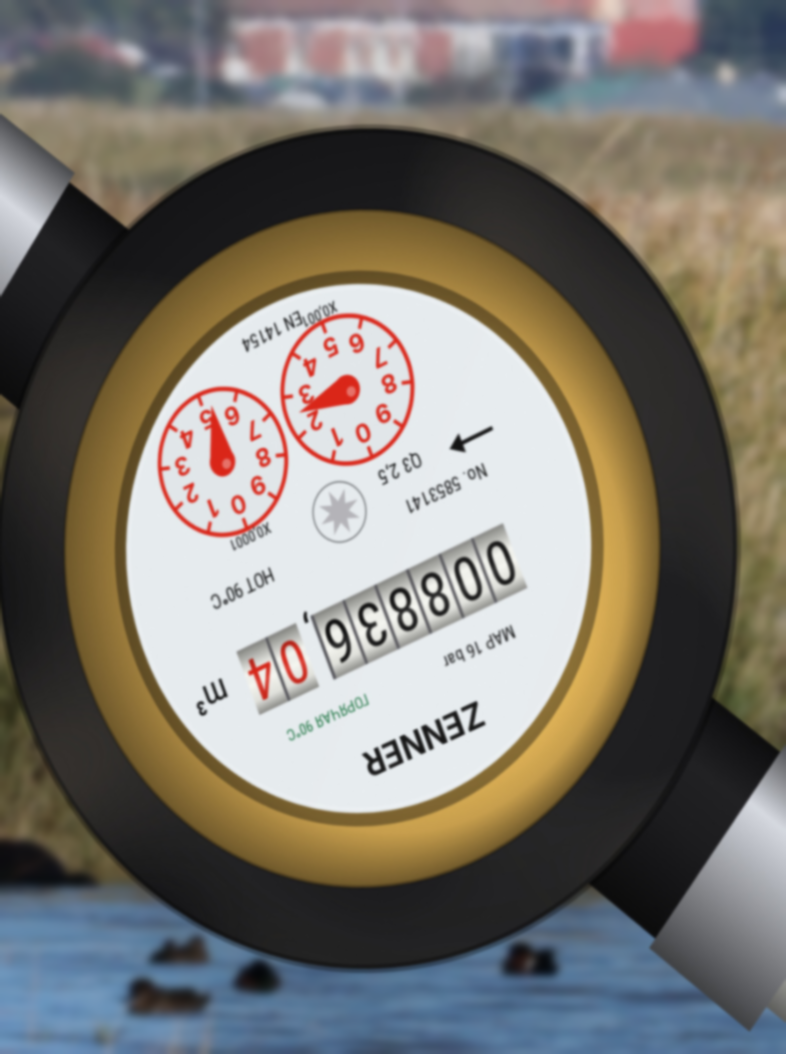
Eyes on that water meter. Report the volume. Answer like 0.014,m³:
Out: 8836.0425,m³
